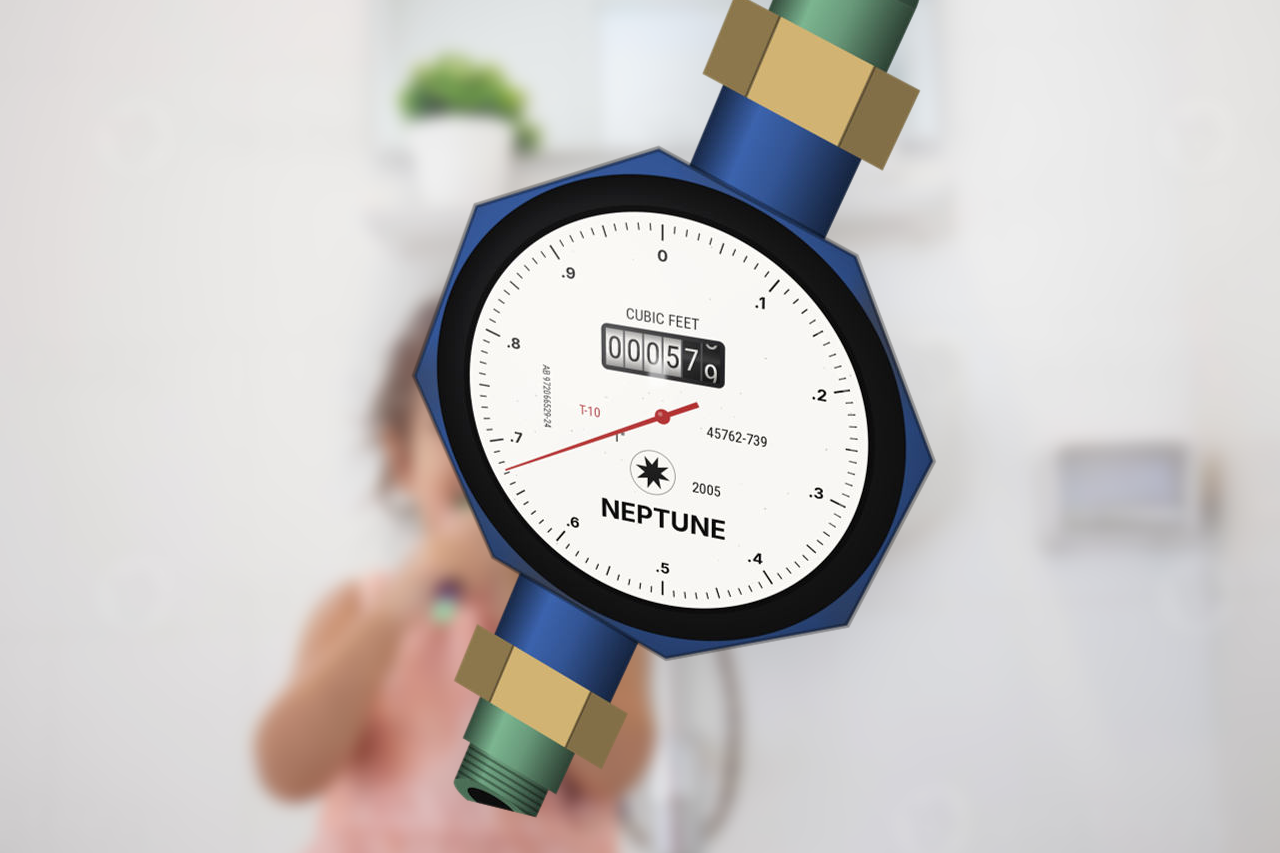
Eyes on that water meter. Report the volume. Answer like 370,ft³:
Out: 578.67,ft³
